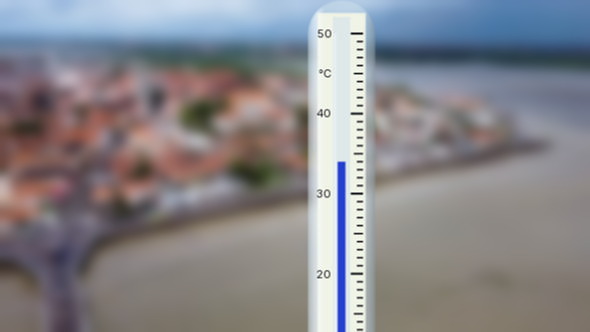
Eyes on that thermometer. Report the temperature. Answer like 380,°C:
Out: 34,°C
